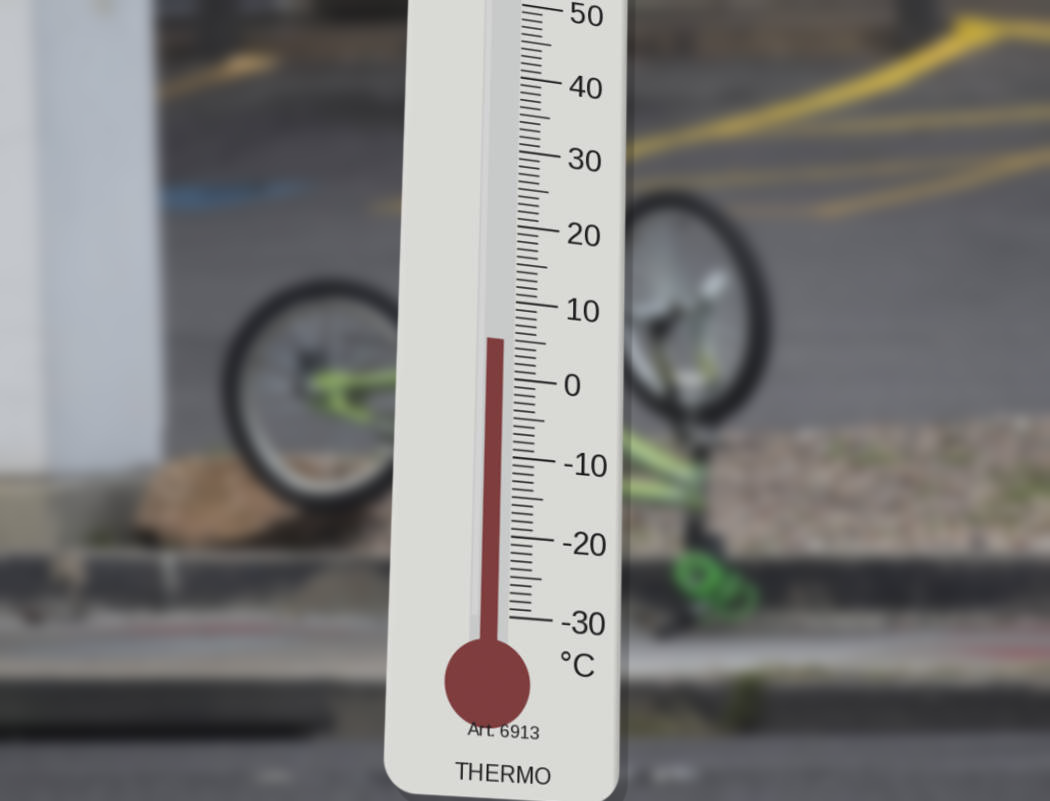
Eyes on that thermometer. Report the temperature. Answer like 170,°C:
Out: 5,°C
